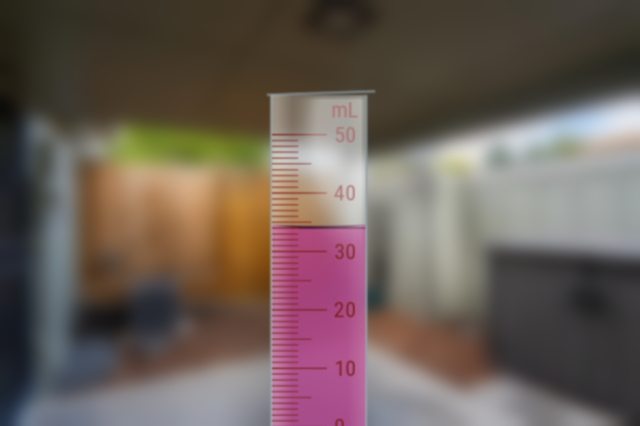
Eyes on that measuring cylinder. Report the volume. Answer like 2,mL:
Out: 34,mL
